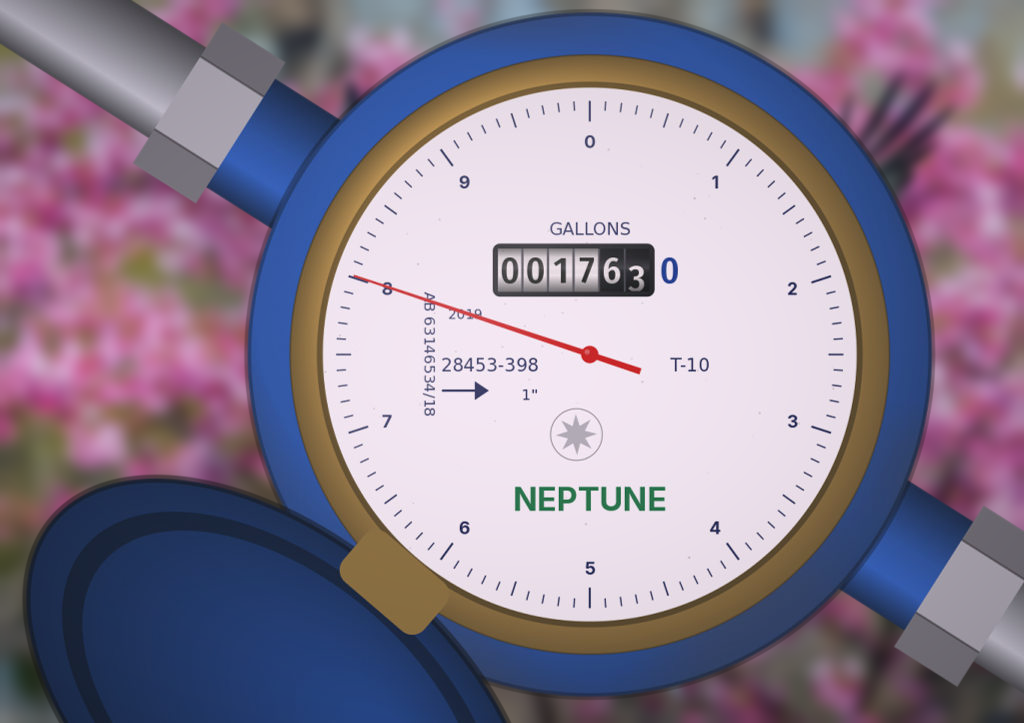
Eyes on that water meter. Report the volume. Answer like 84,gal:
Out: 17628.0,gal
